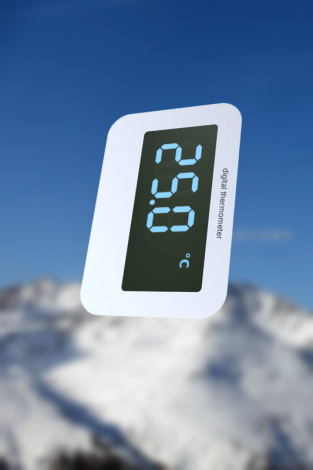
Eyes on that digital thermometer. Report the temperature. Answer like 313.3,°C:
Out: 25.0,°C
